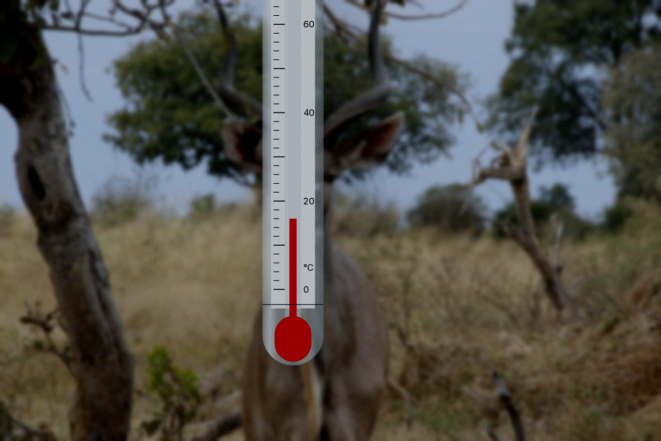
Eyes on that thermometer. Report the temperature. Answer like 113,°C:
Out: 16,°C
